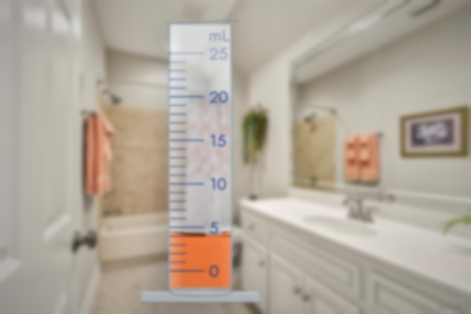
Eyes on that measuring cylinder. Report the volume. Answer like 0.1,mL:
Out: 4,mL
